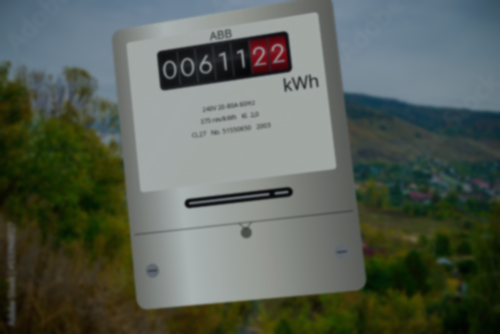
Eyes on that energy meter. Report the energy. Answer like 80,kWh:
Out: 611.22,kWh
